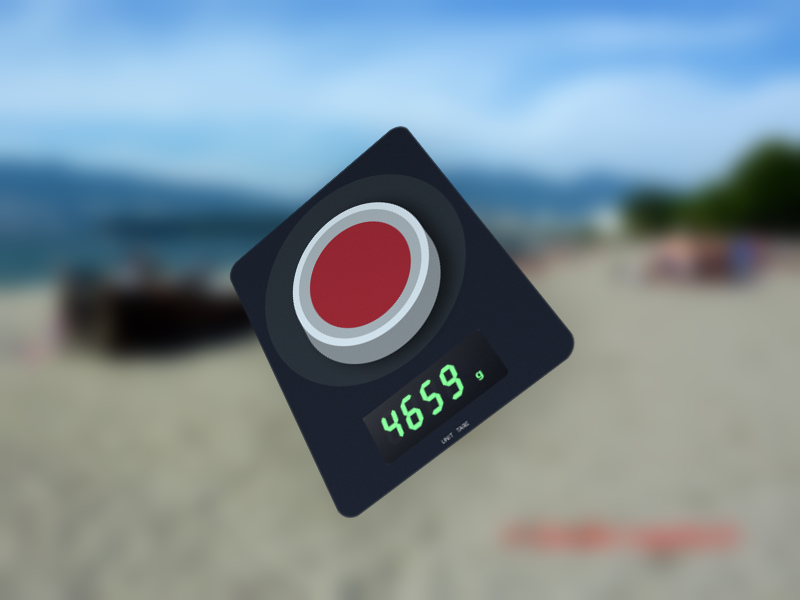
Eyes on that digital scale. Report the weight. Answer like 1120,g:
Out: 4659,g
